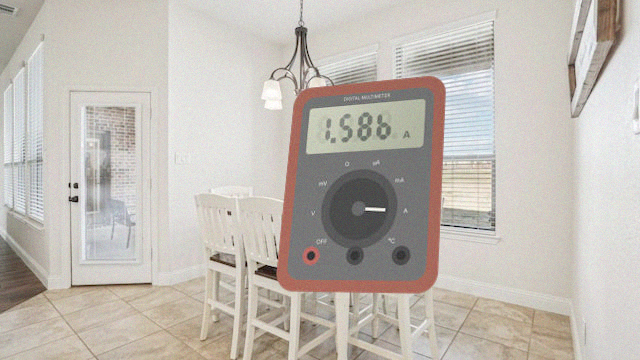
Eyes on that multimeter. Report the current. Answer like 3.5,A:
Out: 1.586,A
